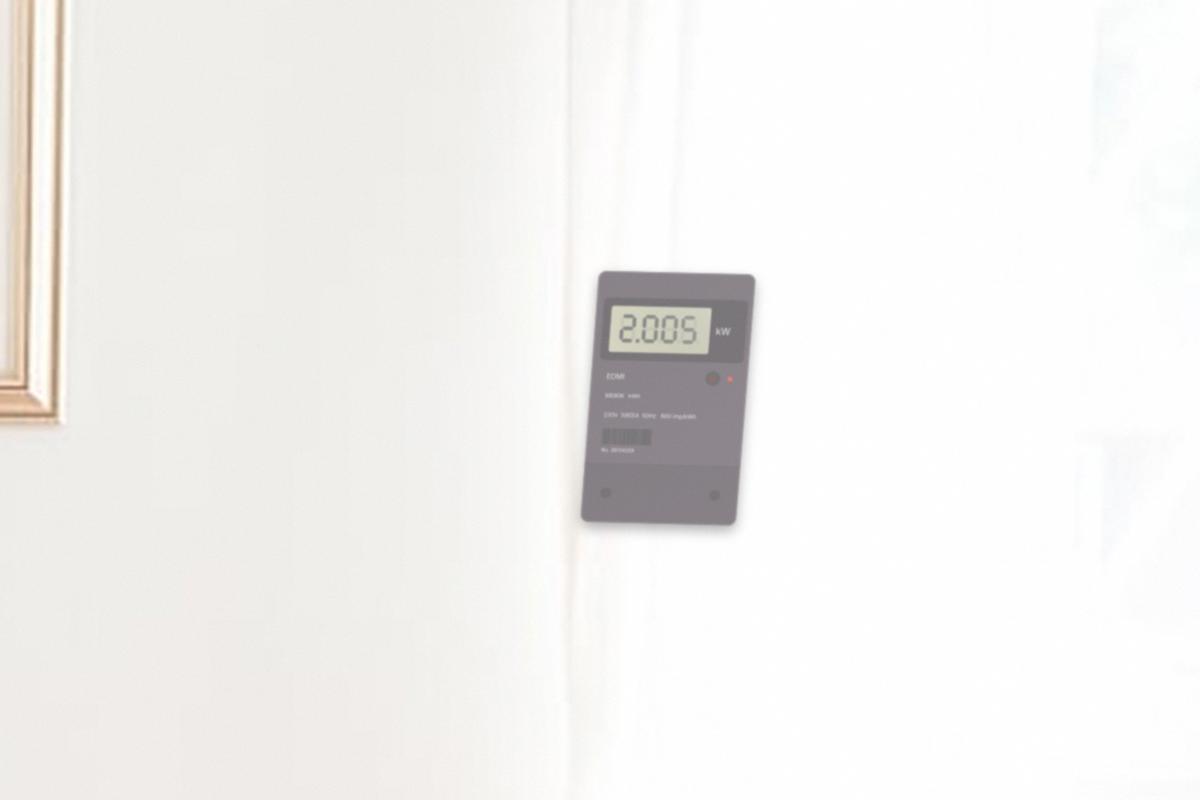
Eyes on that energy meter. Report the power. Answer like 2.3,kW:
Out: 2.005,kW
